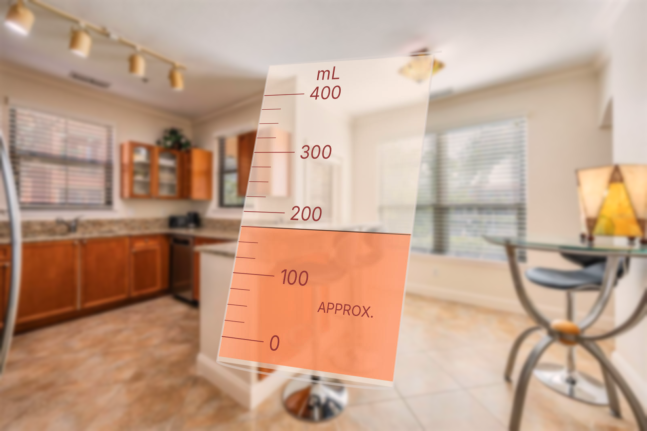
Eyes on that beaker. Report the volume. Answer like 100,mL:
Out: 175,mL
